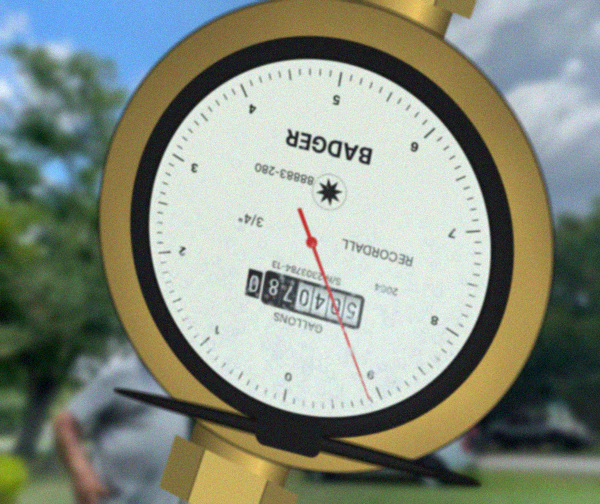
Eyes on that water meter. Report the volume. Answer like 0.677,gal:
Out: 5040779.1,gal
